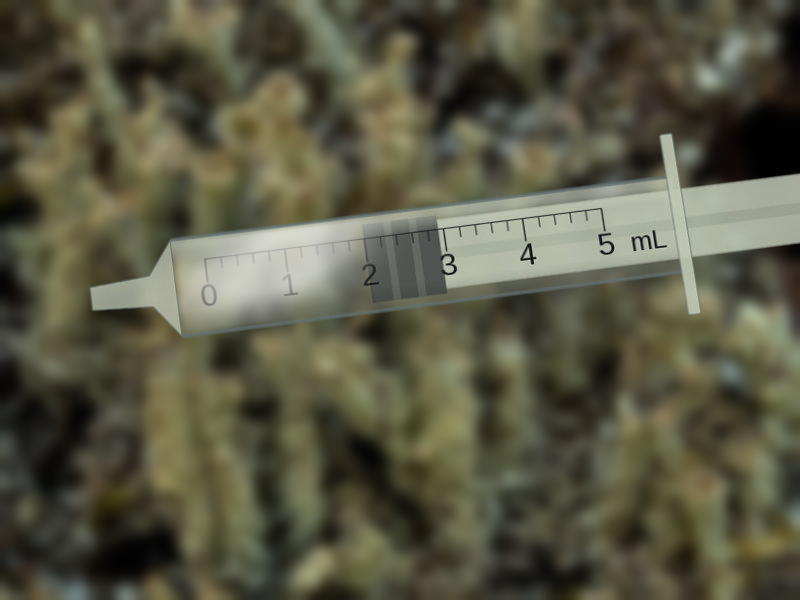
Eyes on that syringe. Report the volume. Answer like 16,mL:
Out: 2,mL
